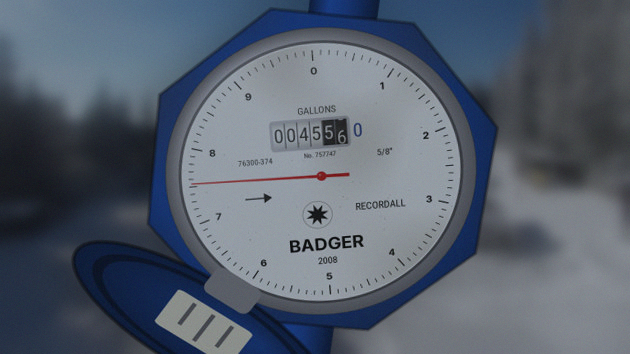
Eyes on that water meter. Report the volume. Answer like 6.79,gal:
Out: 45557.5,gal
